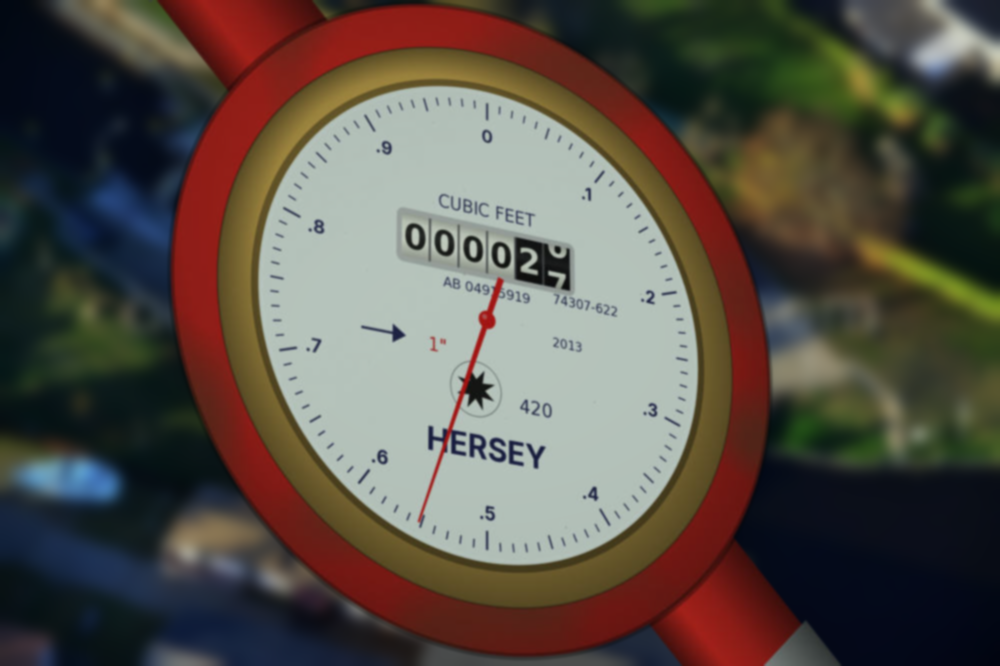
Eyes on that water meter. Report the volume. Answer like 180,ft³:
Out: 26.55,ft³
